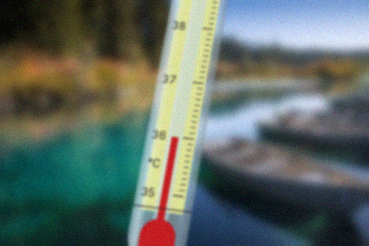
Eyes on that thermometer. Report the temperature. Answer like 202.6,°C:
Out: 36,°C
